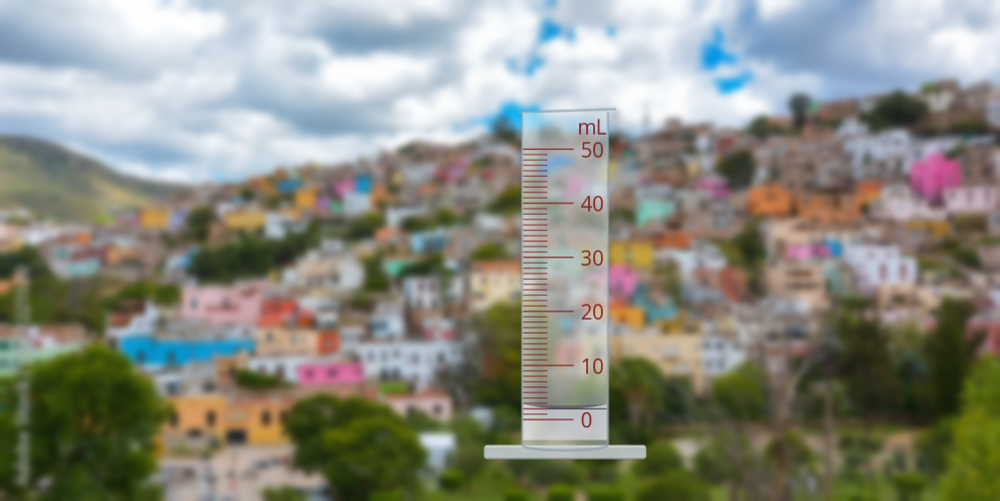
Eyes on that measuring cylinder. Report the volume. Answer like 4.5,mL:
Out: 2,mL
